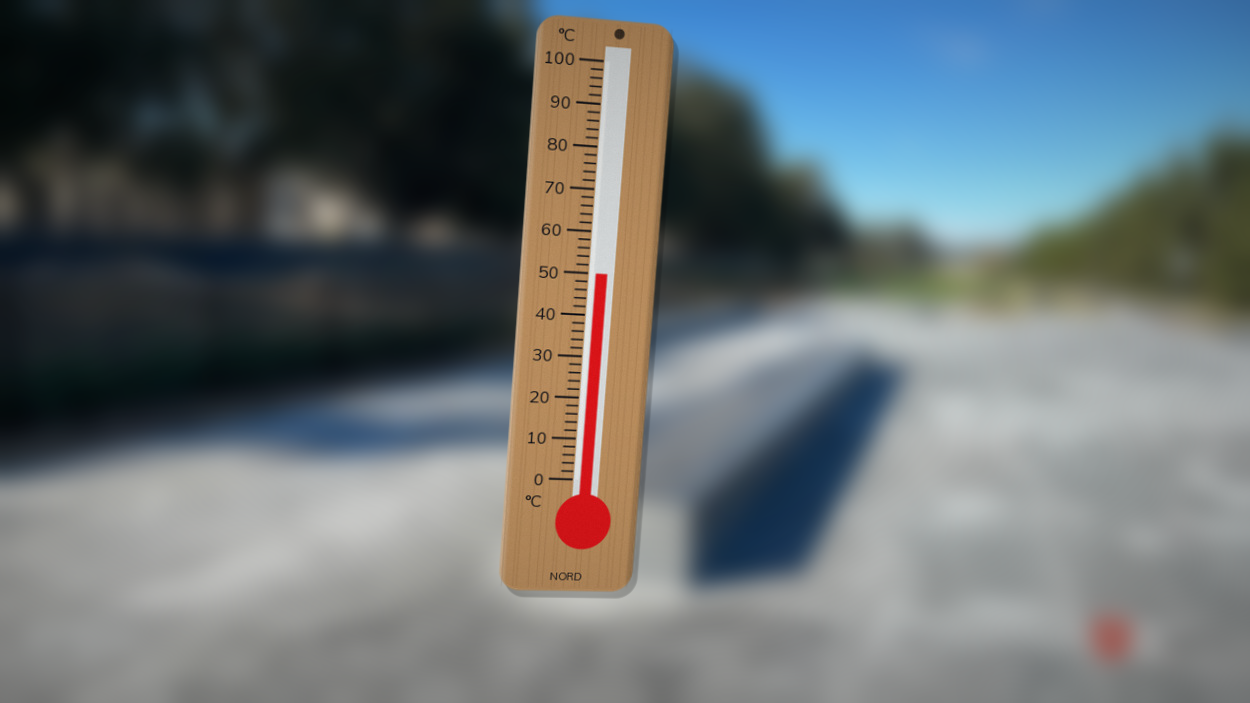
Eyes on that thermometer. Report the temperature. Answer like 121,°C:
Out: 50,°C
